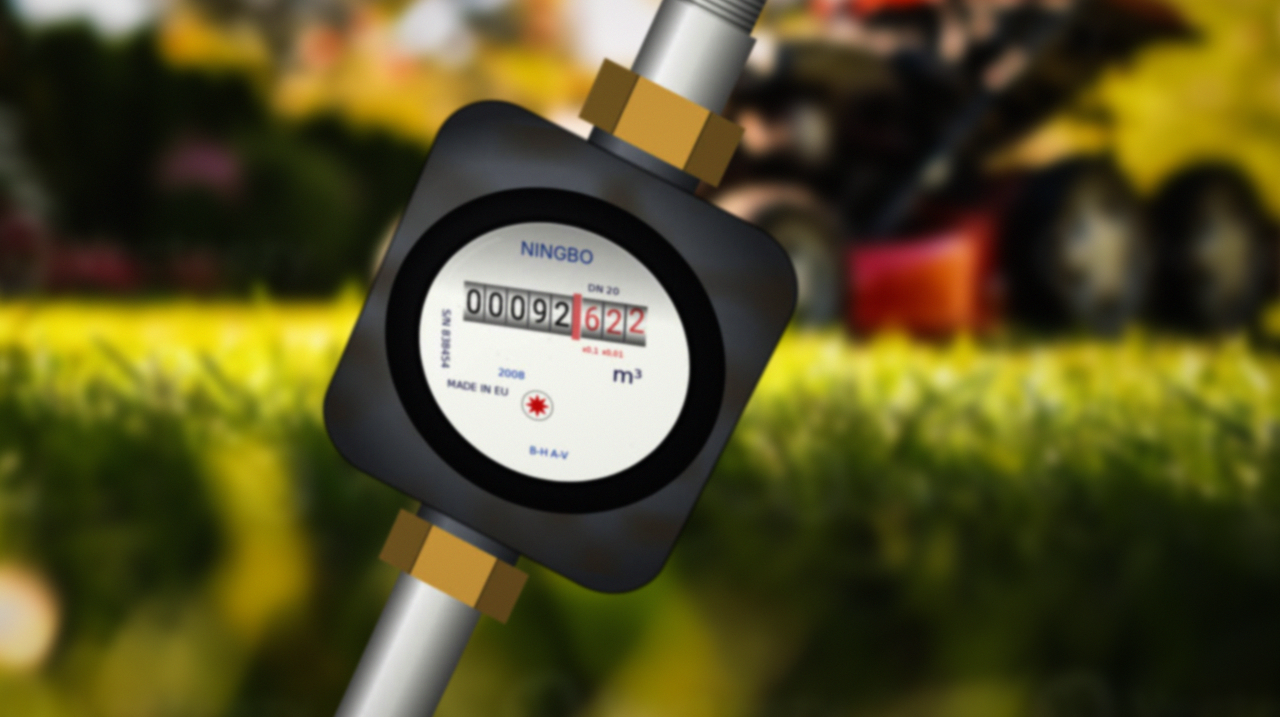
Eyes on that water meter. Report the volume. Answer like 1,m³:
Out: 92.622,m³
